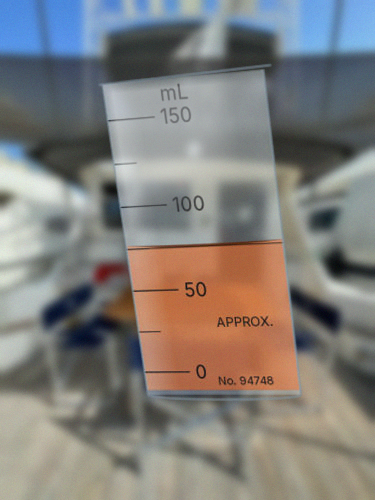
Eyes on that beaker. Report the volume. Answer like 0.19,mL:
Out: 75,mL
